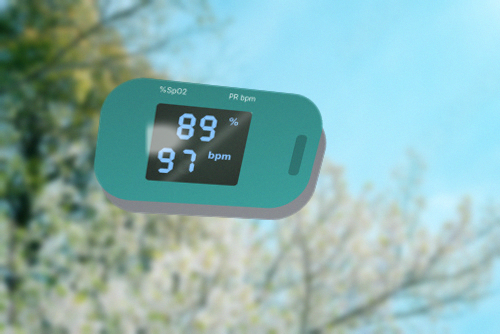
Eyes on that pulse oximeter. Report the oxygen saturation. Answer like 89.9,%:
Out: 89,%
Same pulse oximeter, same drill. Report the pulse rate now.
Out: 97,bpm
